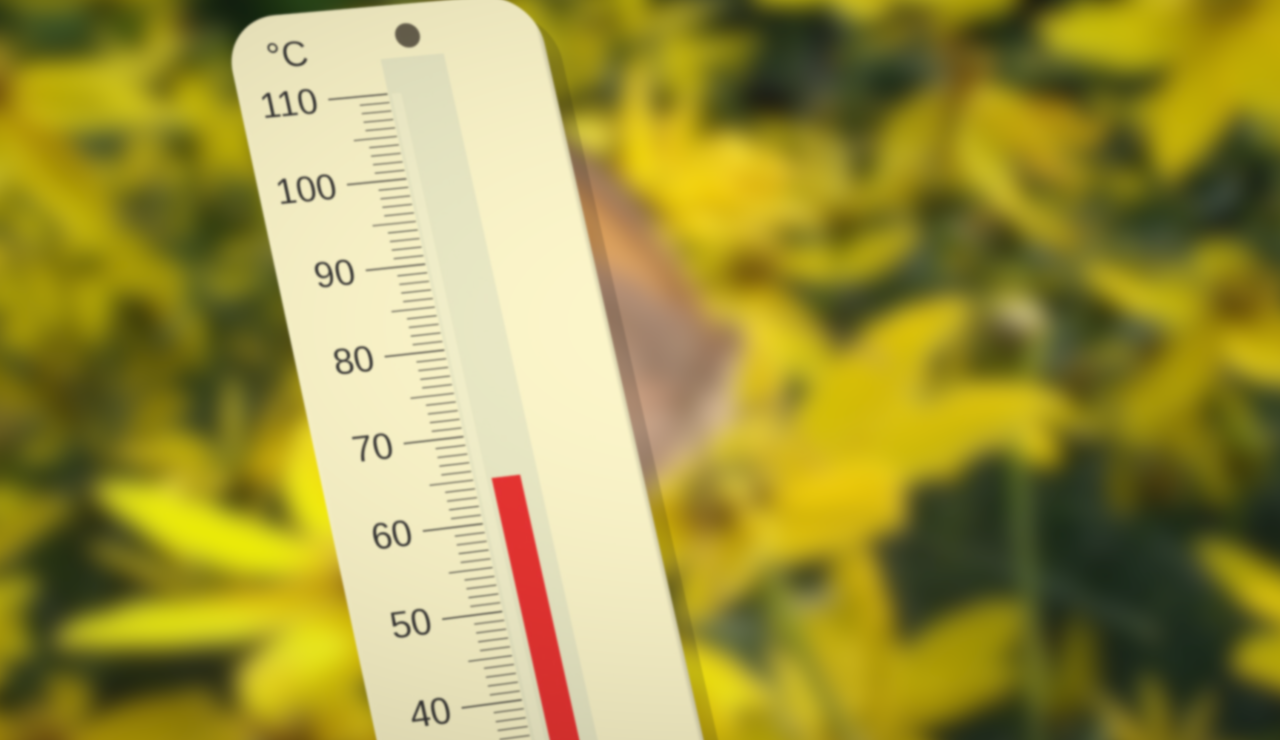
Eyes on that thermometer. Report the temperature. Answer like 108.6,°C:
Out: 65,°C
